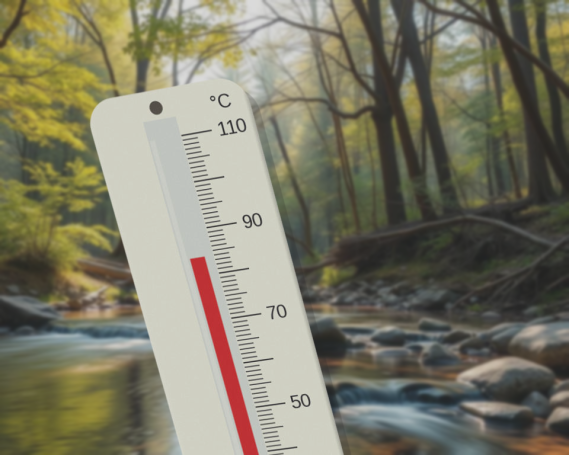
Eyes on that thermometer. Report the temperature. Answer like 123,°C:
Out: 84,°C
